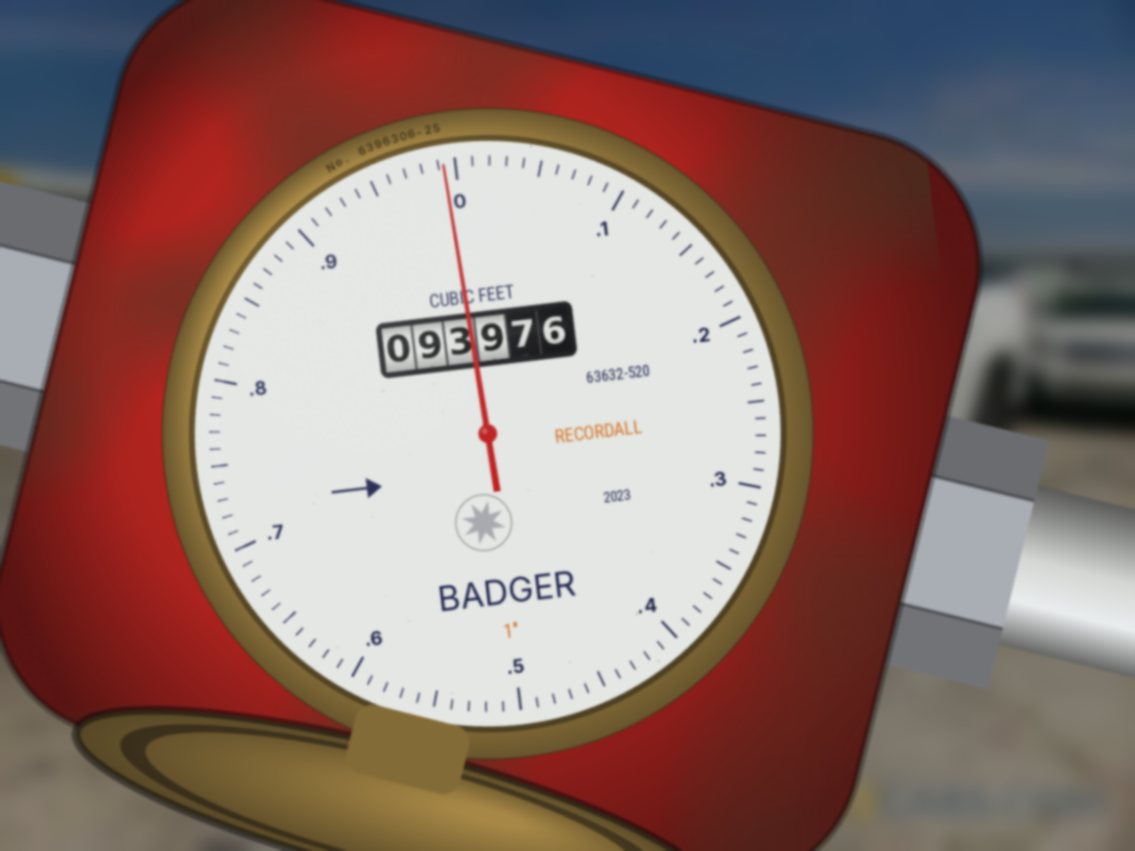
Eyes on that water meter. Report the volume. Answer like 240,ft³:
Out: 93975.99,ft³
